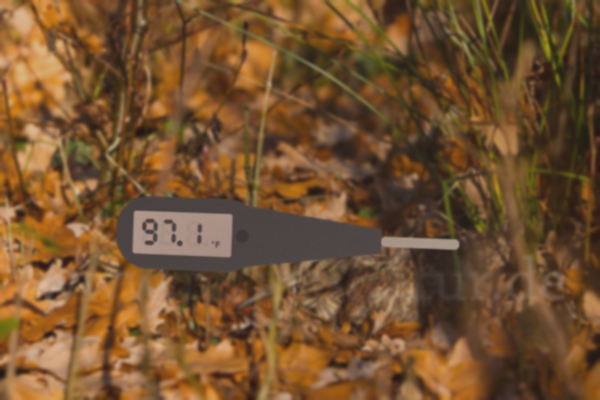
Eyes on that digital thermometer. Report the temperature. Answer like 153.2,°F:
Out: 97.1,°F
